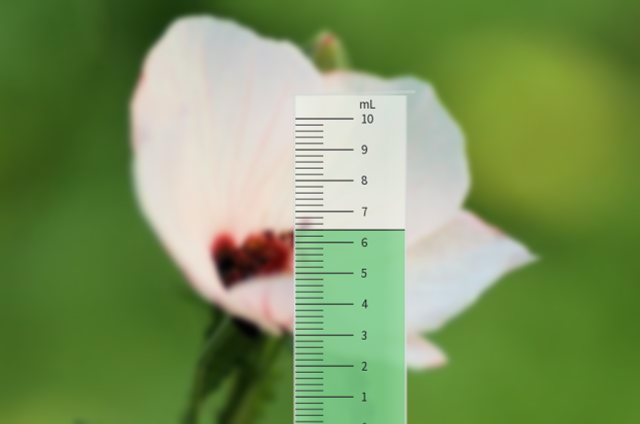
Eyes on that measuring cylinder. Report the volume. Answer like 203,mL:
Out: 6.4,mL
